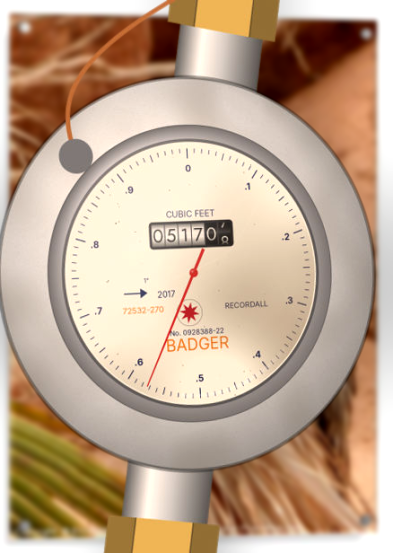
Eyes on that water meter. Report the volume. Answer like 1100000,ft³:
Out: 51707.57,ft³
